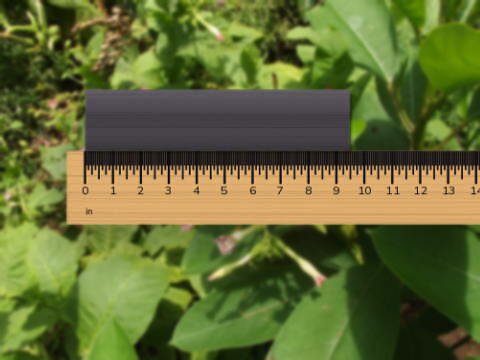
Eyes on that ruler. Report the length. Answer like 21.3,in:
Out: 9.5,in
